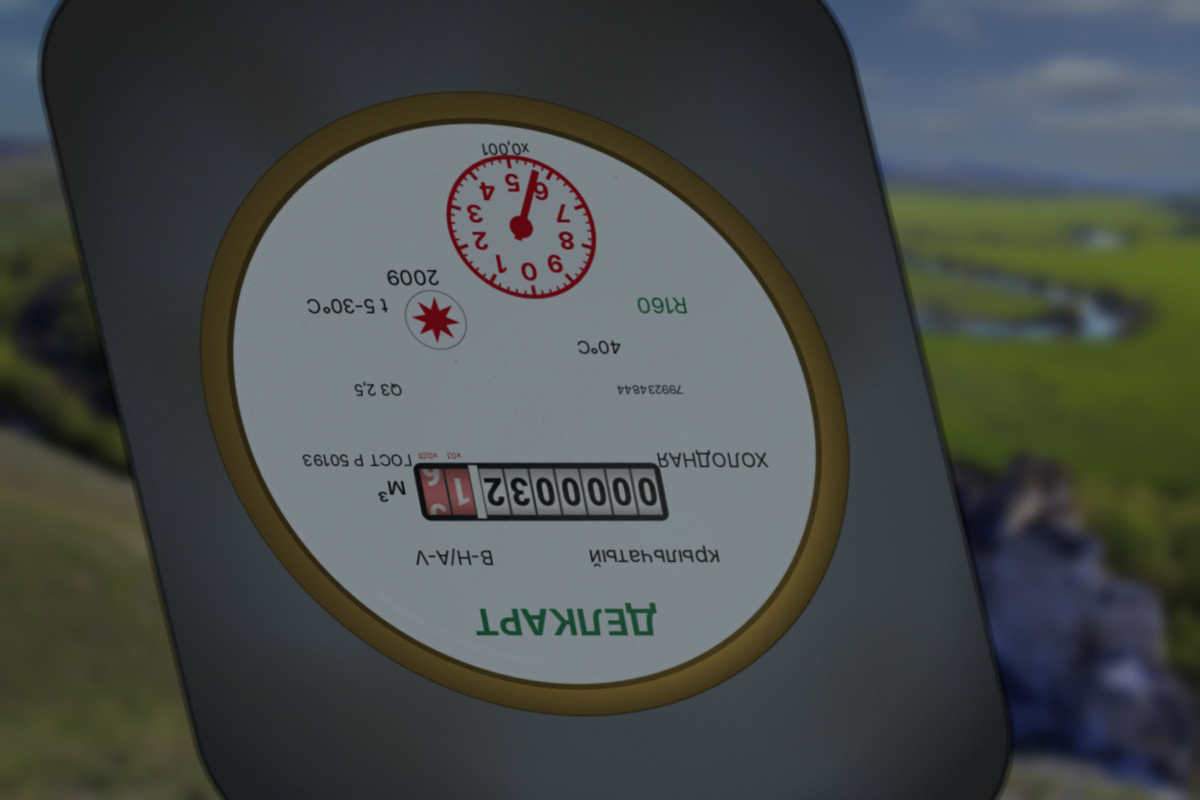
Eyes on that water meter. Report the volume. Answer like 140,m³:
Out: 32.155,m³
